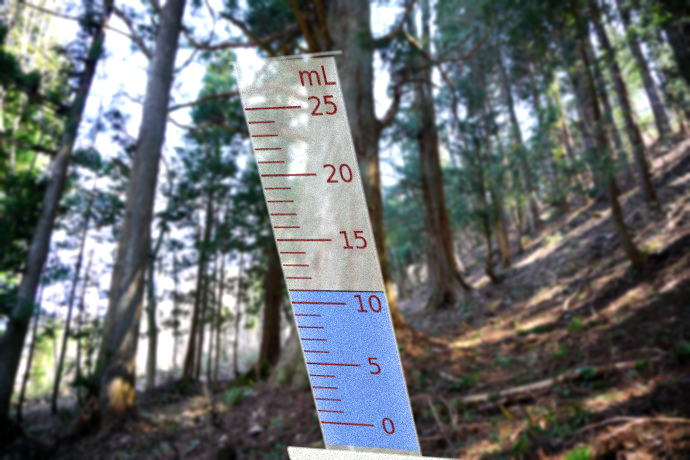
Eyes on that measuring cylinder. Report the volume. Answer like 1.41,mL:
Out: 11,mL
